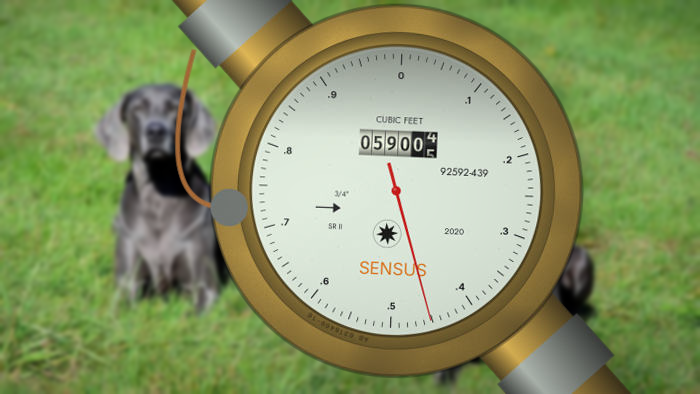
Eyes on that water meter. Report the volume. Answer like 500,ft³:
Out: 59004.45,ft³
